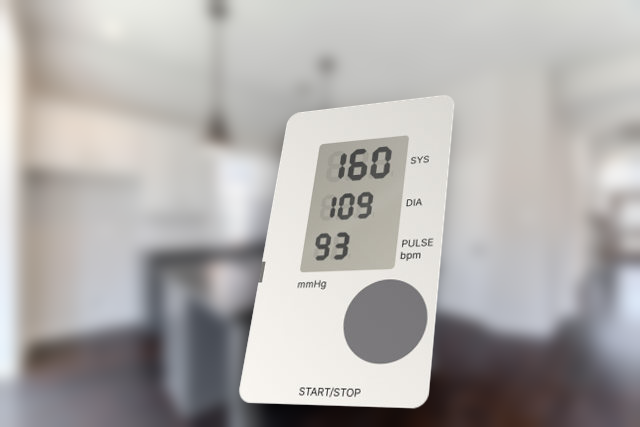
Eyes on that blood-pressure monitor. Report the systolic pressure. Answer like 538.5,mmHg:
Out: 160,mmHg
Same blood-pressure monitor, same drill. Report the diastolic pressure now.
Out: 109,mmHg
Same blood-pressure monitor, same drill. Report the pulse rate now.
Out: 93,bpm
